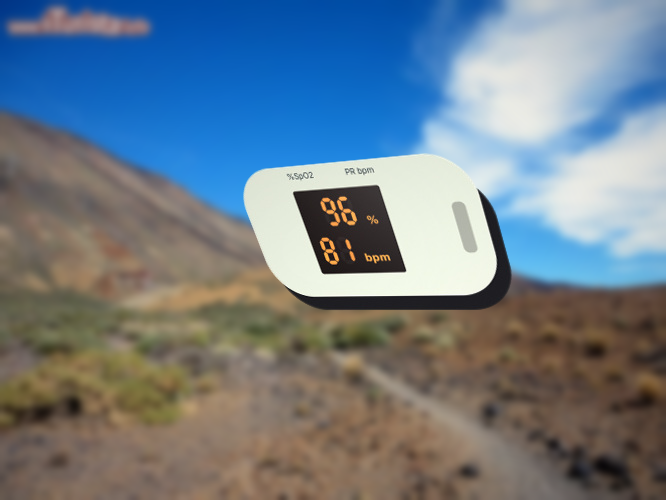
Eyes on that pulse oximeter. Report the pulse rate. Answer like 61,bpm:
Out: 81,bpm
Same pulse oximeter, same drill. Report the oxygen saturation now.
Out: 96,%
